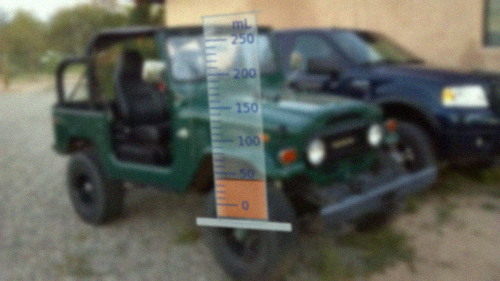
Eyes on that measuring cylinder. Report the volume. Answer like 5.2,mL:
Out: 40,mL
